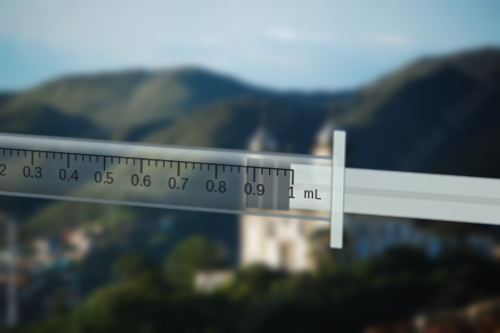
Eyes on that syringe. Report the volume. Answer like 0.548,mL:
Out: 0.88,mL
